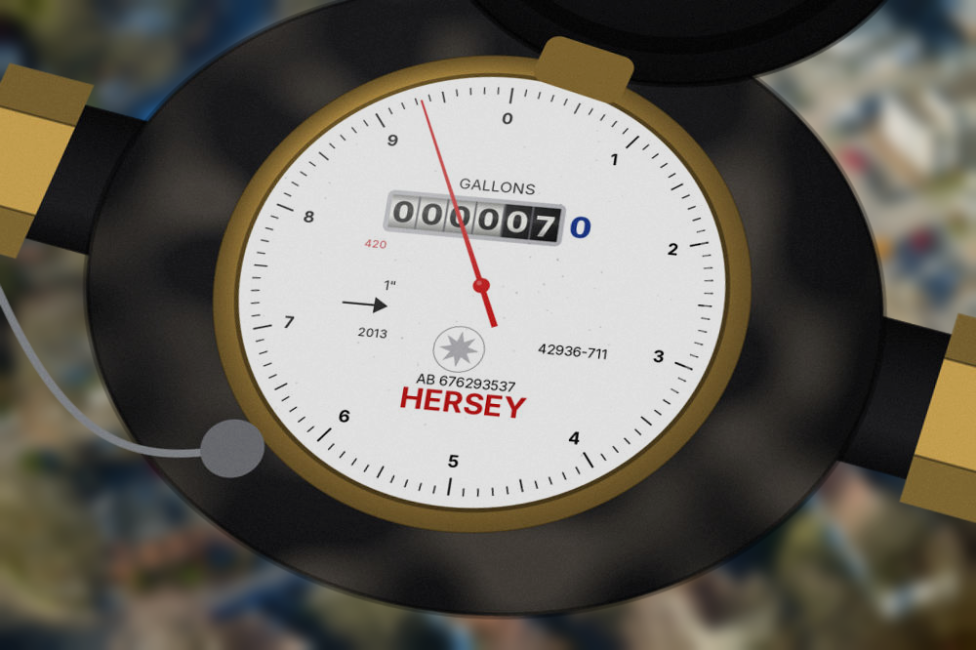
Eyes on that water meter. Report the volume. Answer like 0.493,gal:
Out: 69.3,gal
